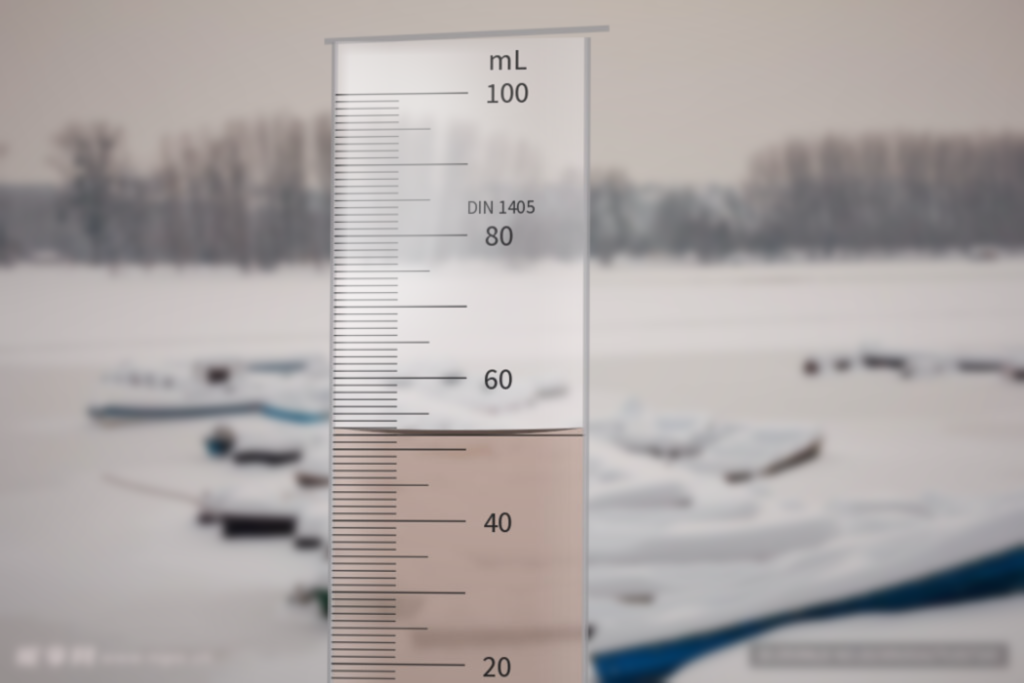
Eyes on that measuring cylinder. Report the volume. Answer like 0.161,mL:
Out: 52,mL
